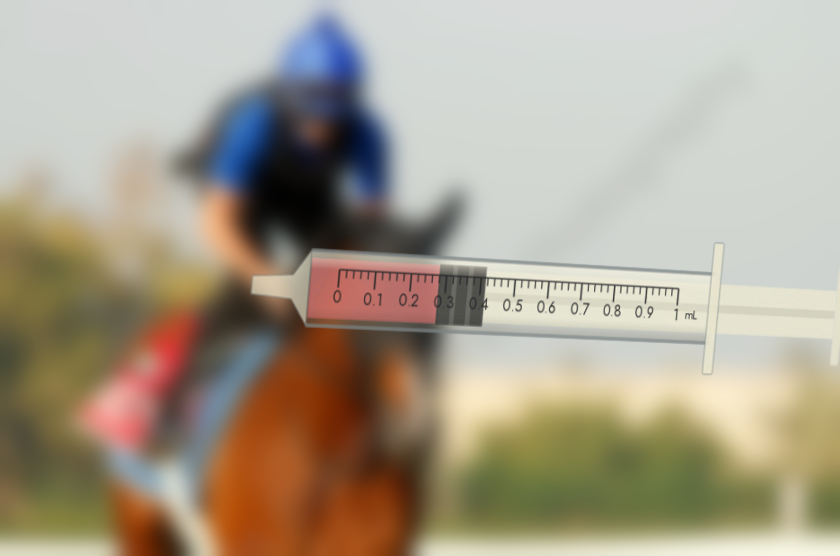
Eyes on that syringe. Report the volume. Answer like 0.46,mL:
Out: 0.28,mL
